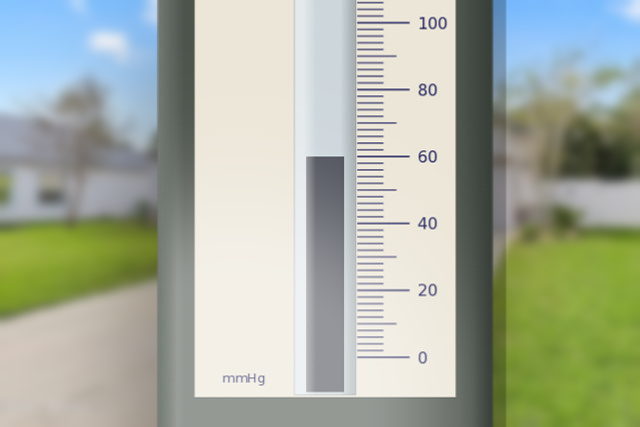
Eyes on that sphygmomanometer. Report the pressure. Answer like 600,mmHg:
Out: 60,mmHg
